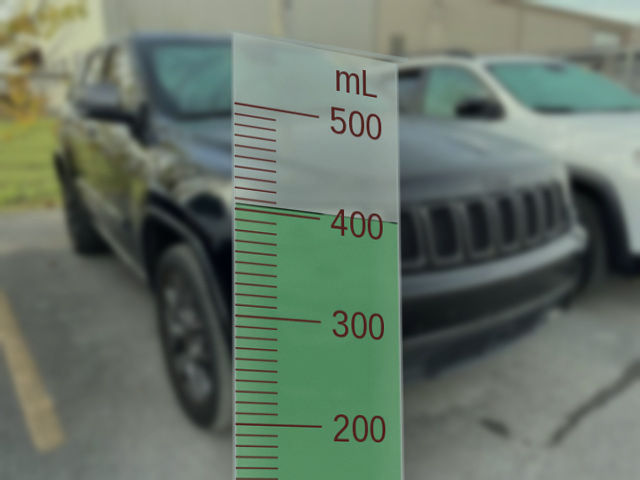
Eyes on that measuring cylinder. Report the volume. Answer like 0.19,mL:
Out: 405,mL
